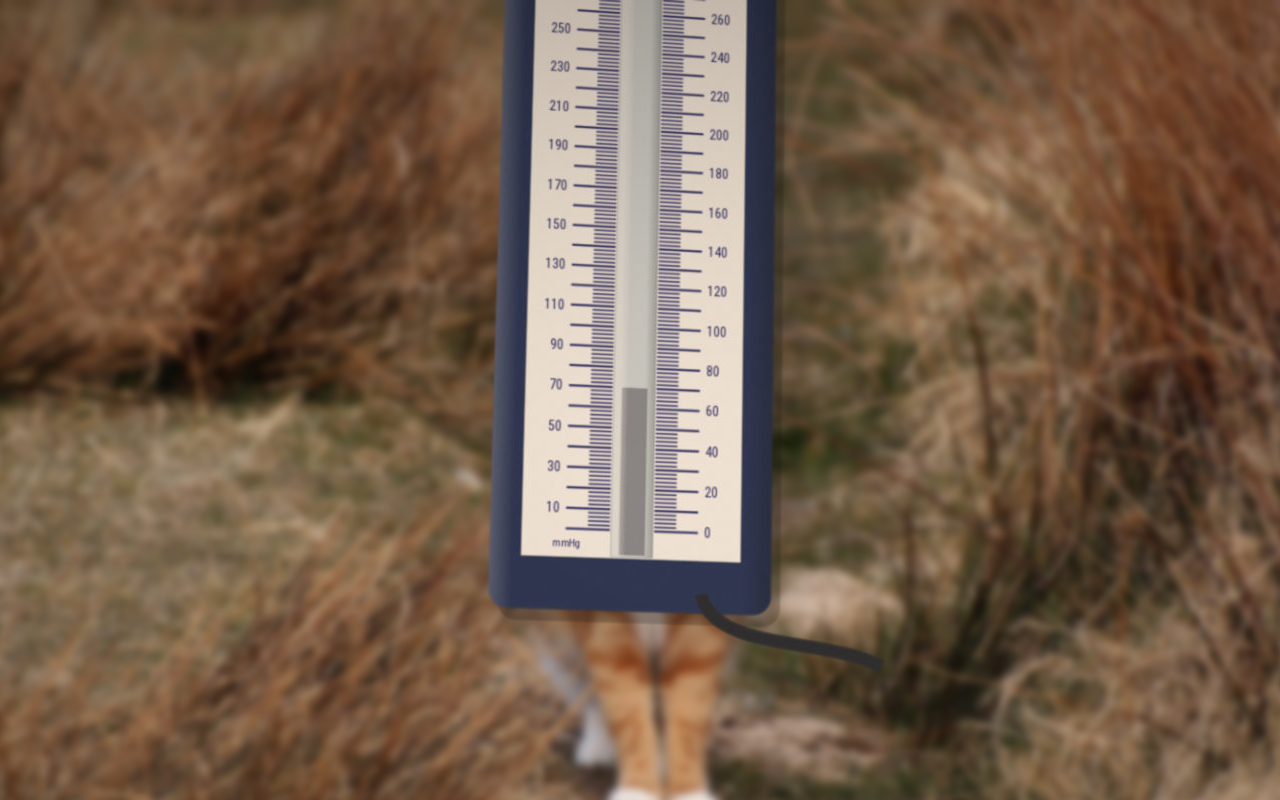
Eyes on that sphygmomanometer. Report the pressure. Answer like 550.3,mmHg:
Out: 70,mmHg
